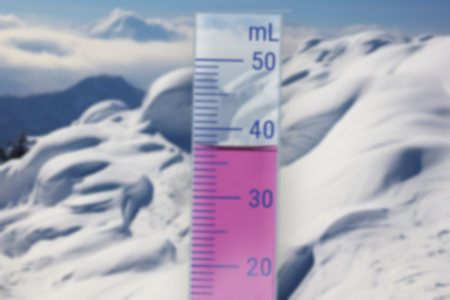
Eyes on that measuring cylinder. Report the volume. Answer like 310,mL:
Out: 37,mL
